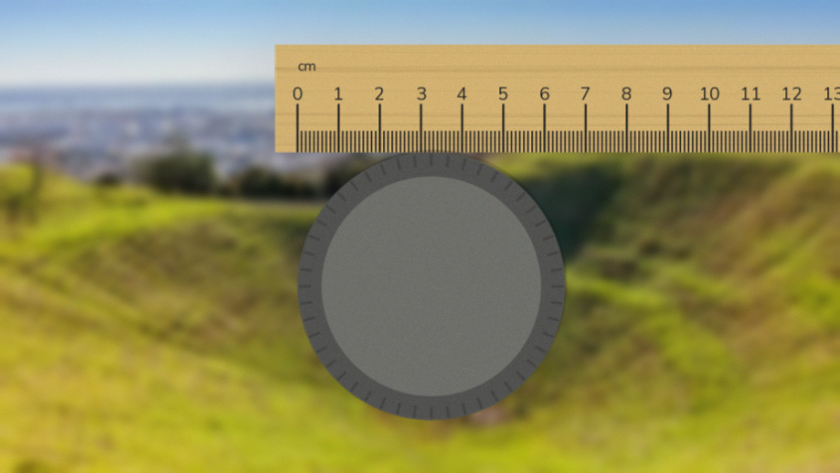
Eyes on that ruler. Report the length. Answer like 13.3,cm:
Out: 6.5,cm
